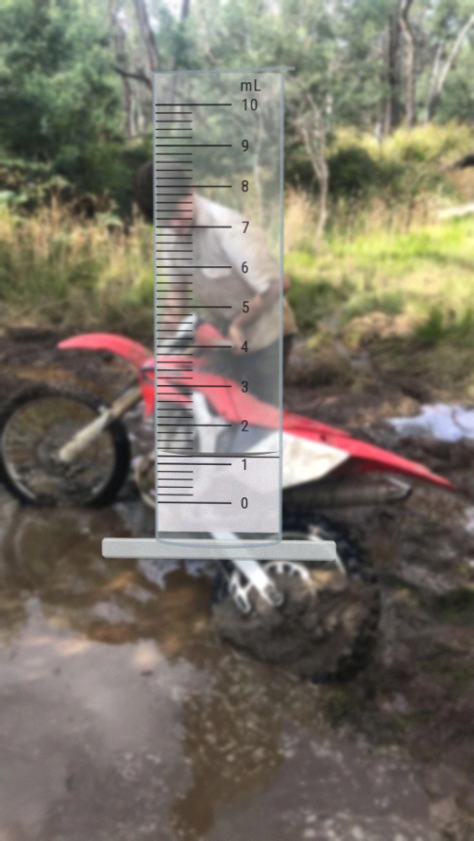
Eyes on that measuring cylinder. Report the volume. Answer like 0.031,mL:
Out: 1.2,mL
